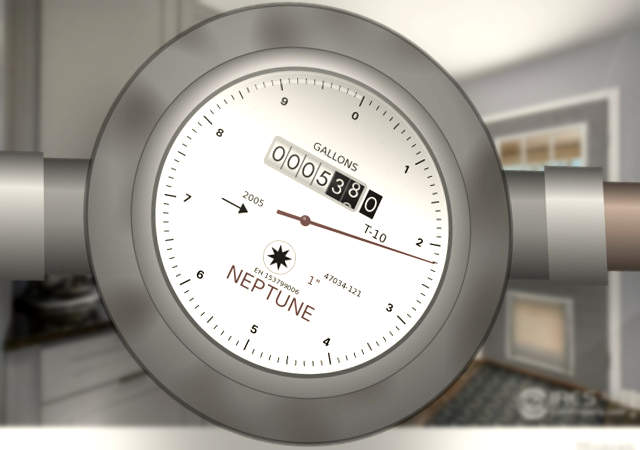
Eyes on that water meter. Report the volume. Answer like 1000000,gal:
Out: 5382.2,gal
